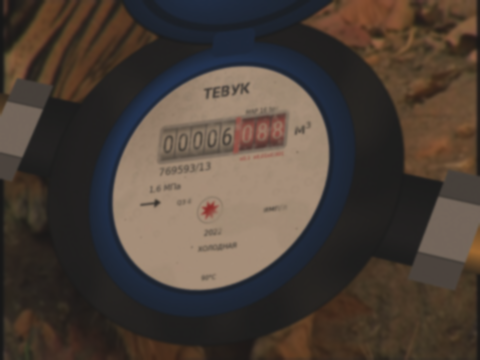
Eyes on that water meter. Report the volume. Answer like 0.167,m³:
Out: 6.088,m³
